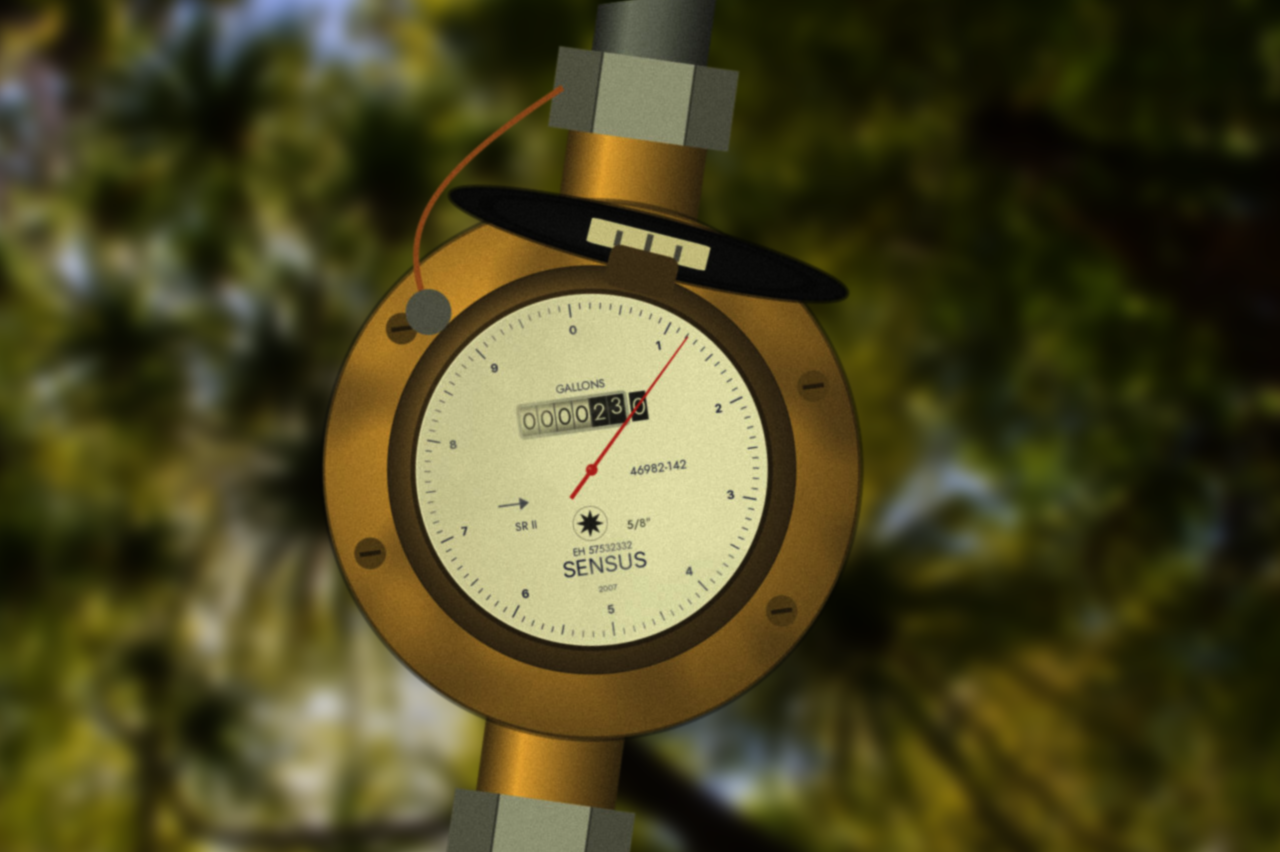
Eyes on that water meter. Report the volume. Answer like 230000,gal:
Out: 231.2,gal
